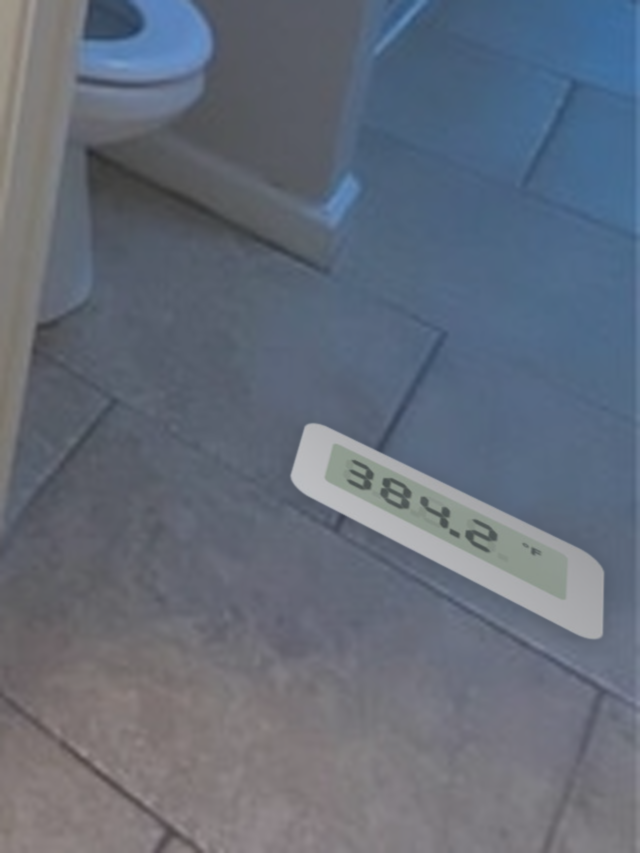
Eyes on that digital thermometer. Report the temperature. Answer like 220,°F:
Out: 384.2,°F
